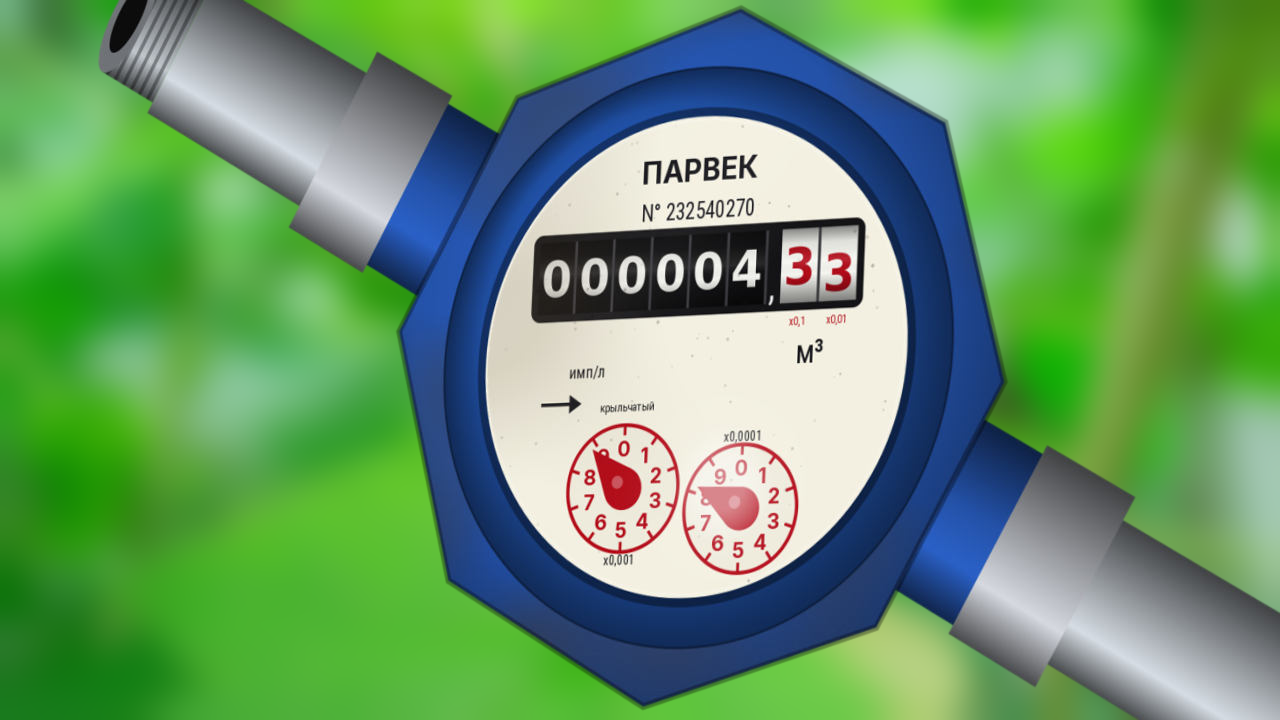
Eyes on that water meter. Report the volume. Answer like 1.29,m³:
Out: 4.3288,m³
